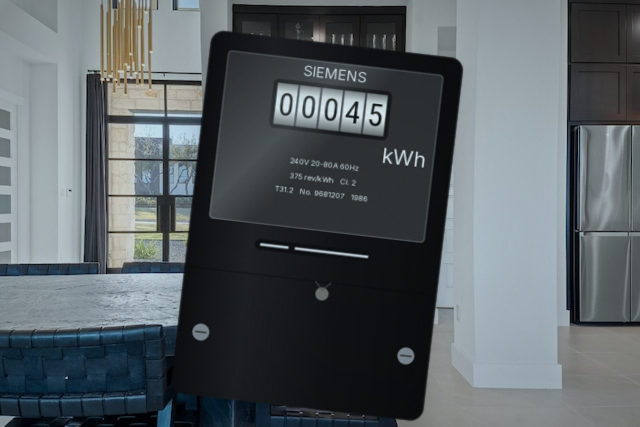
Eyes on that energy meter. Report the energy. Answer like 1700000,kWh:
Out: 45,kWh
